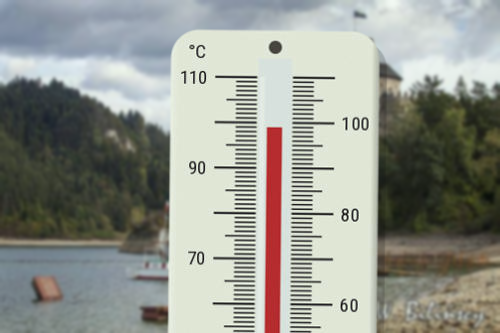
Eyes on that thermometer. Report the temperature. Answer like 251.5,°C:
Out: 99,°C
